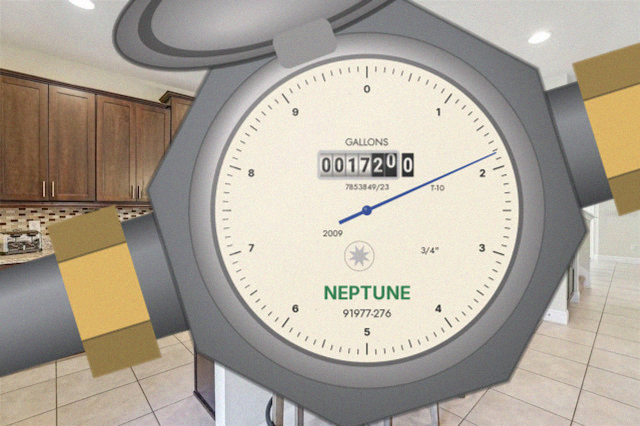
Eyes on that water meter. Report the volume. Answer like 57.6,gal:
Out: 17201.8,gal
